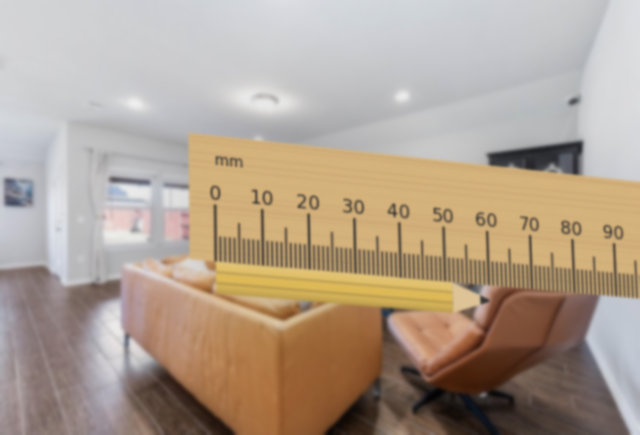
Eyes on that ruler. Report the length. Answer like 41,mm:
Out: 60,mm
